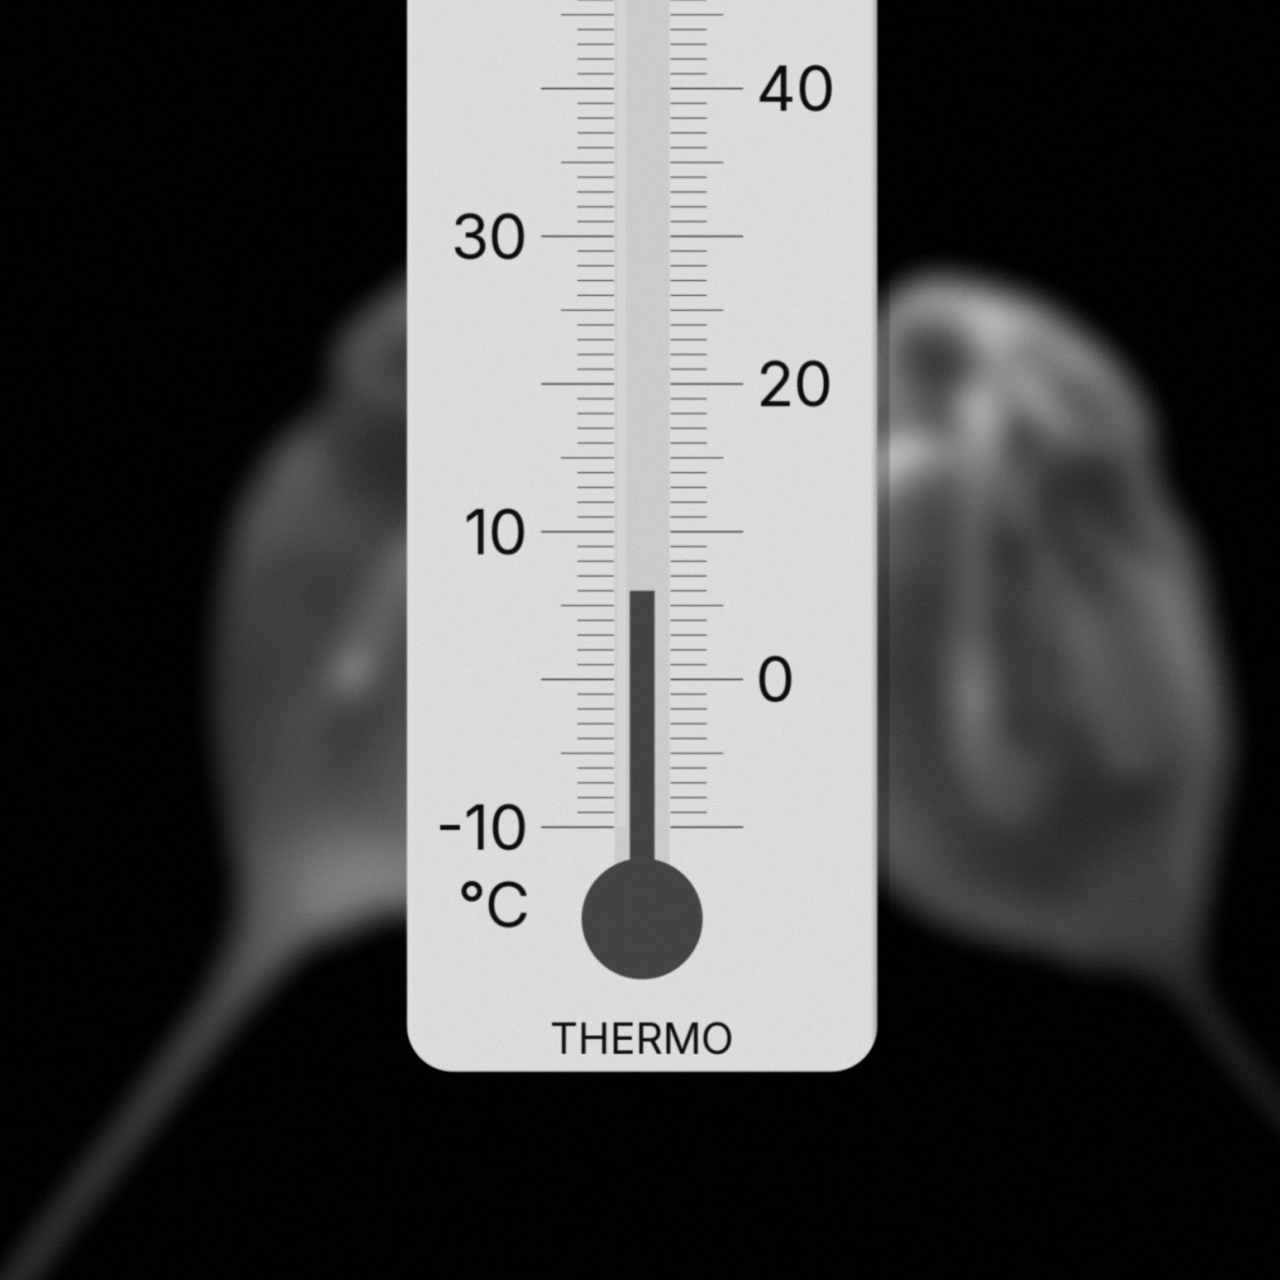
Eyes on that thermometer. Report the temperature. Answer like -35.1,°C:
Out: 6,°C
